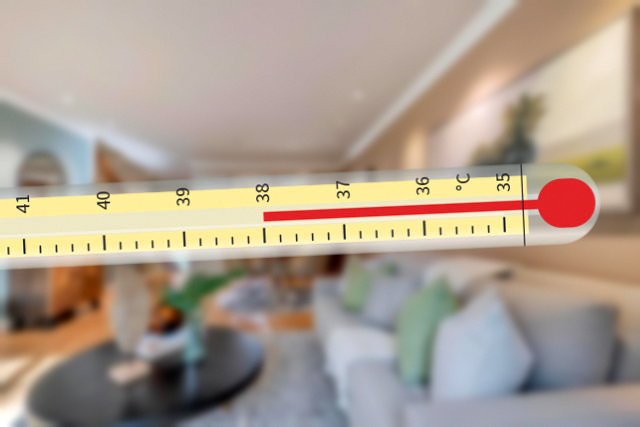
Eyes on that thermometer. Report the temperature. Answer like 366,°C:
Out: 38,°C
